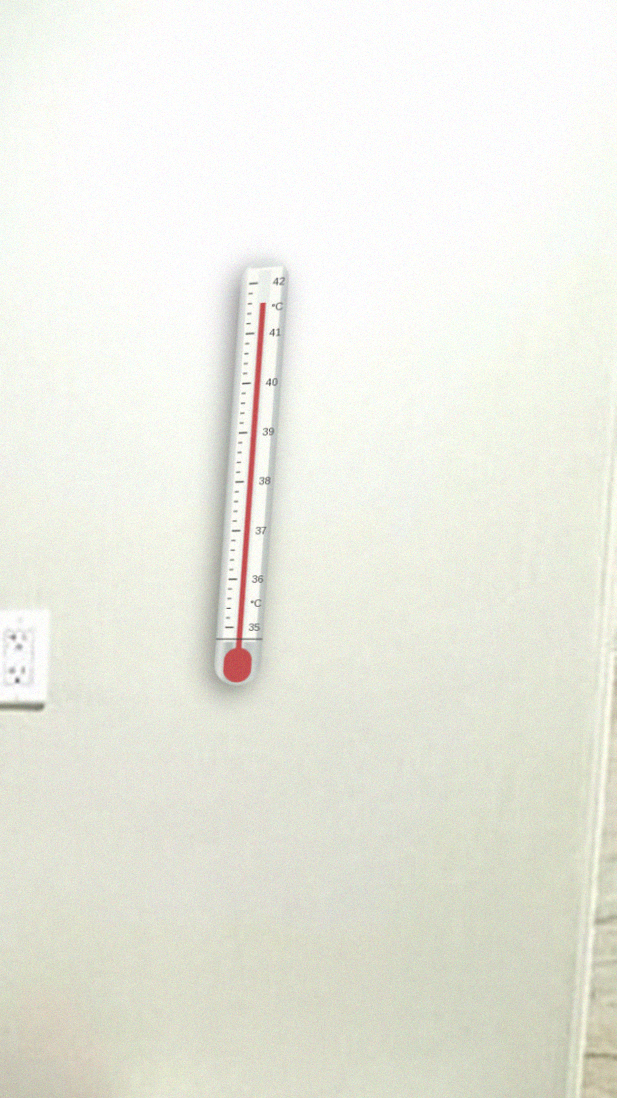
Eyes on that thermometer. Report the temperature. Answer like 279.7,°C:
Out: 41.6,°C
